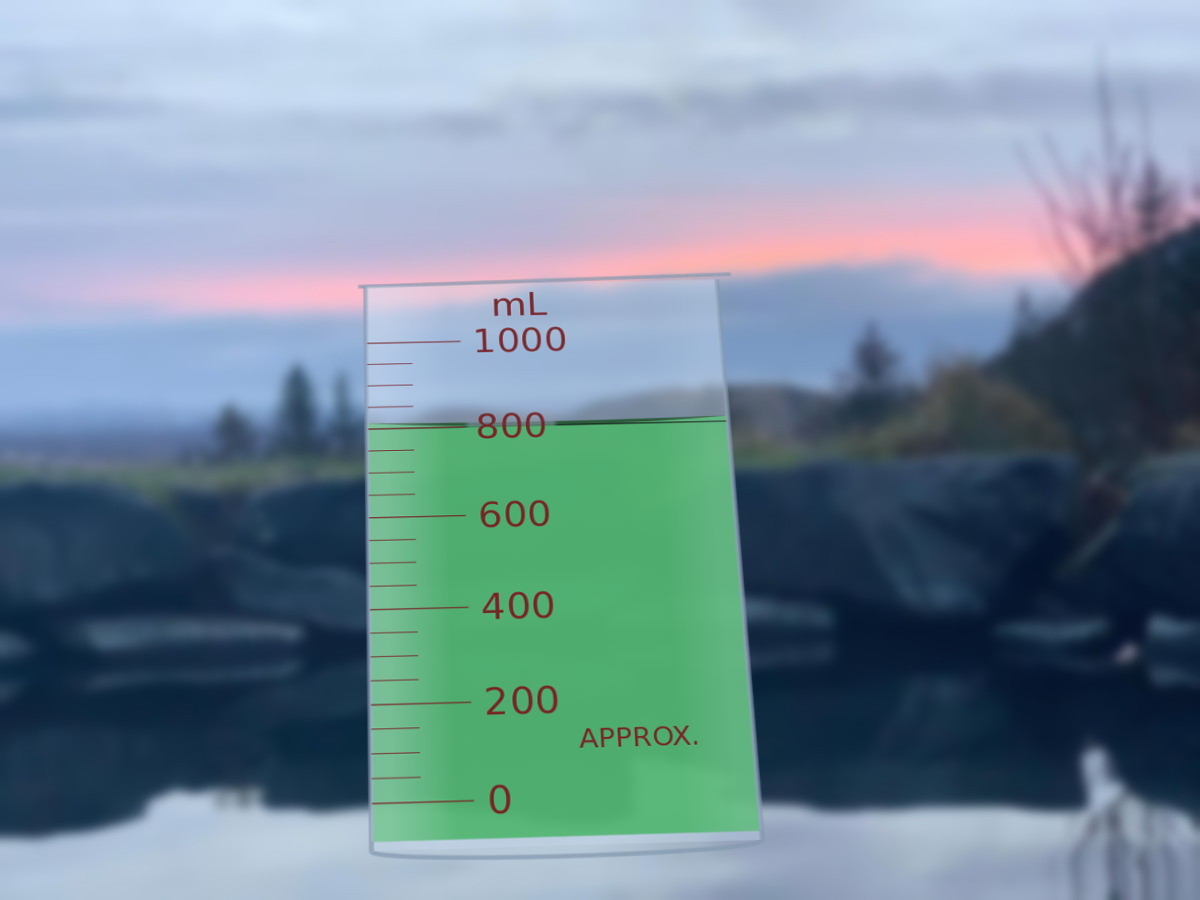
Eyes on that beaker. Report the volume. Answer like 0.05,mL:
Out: 800,mL
